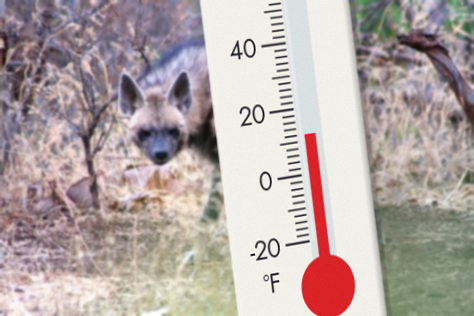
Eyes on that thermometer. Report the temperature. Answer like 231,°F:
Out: 12,°F
